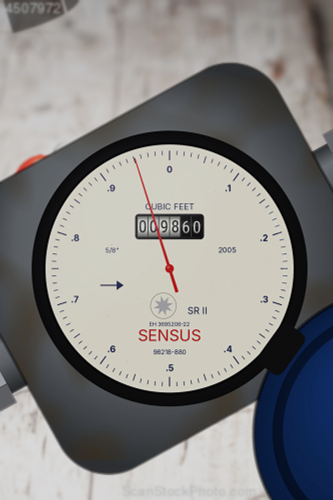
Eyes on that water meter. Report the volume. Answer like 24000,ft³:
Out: 9859.95,ft³
